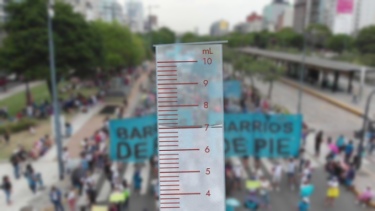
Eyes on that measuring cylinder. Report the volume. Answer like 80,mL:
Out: 7,mL
